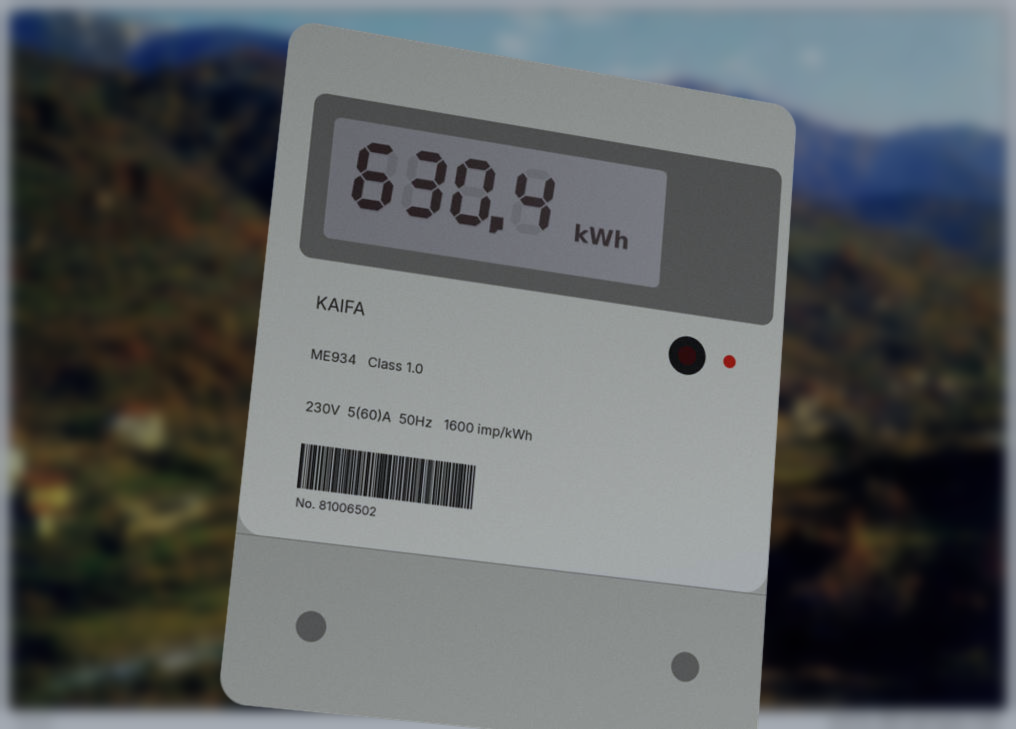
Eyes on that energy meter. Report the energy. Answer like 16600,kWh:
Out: 630.4,kWh
